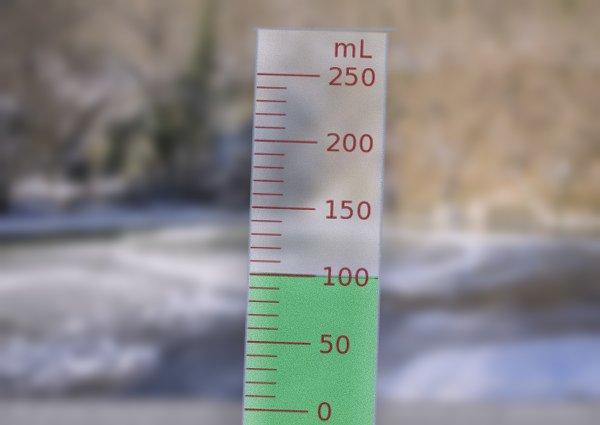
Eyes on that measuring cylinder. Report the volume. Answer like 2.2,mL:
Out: 100,mL
